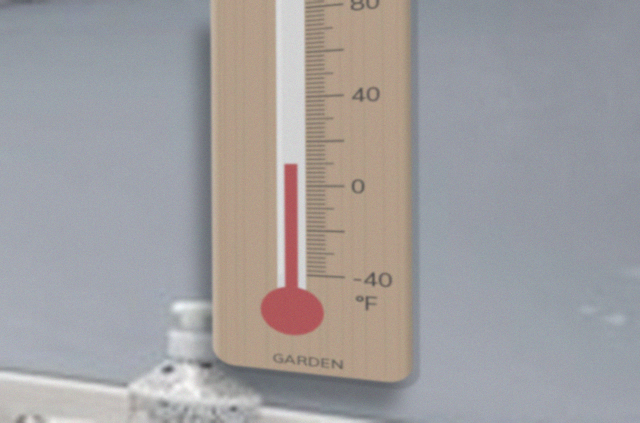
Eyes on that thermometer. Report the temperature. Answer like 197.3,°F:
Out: 10,°F
